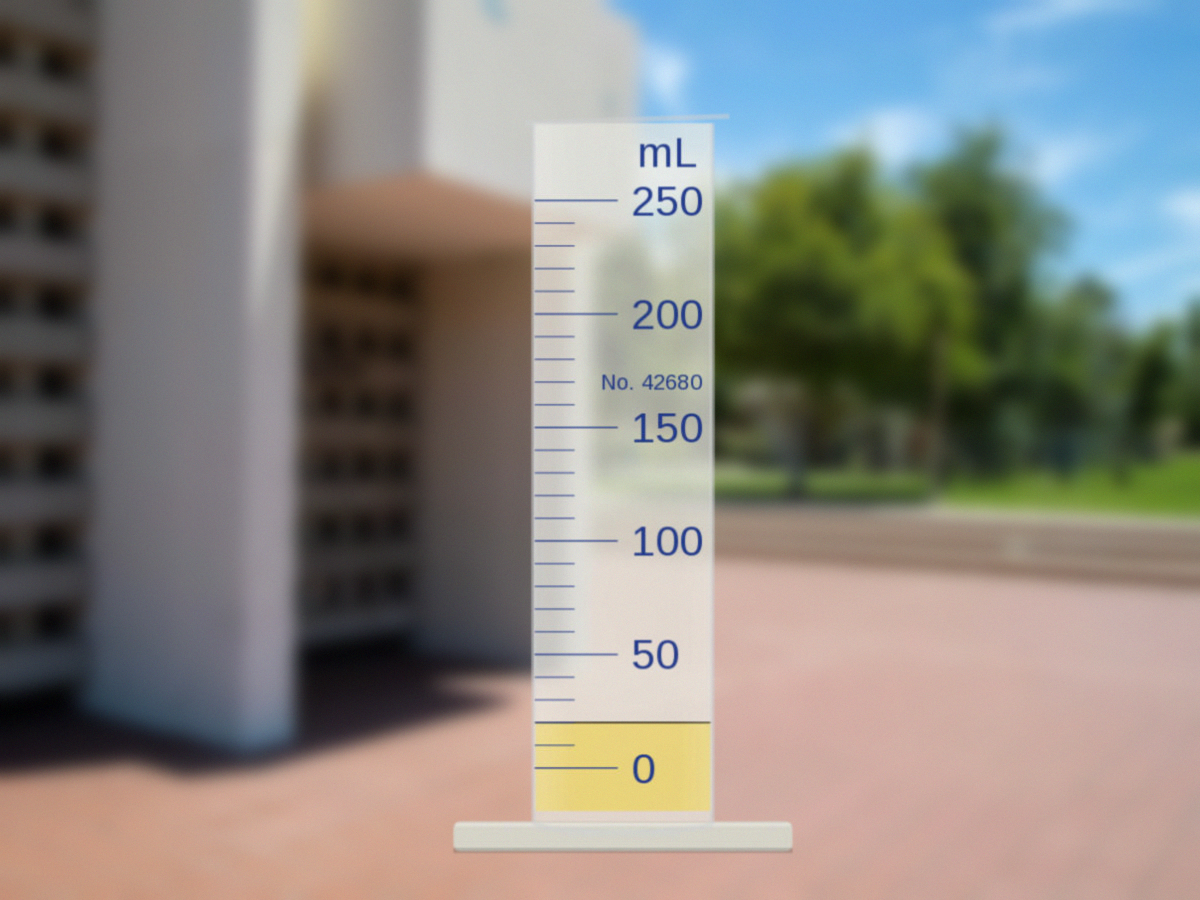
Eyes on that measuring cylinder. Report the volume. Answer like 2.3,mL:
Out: 20,mL
